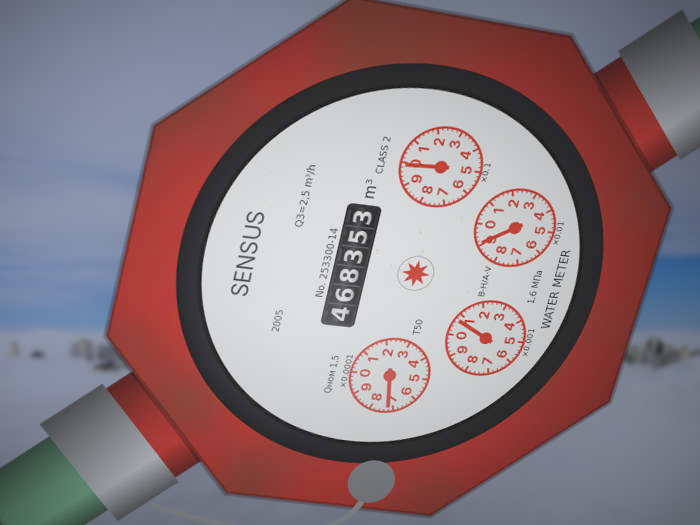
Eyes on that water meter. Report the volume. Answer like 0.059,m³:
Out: 468352.9907,m³
